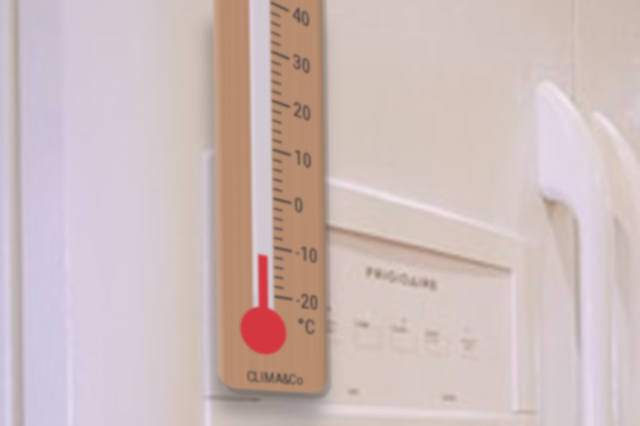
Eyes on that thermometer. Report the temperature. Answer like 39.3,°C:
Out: -12,°C
